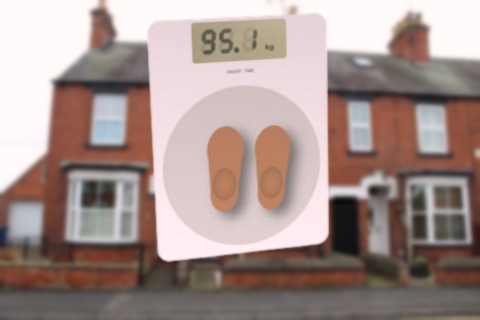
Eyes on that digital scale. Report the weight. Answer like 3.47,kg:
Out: 95.1,kg
